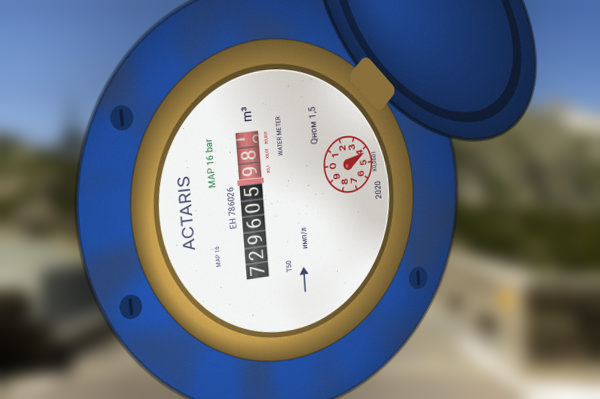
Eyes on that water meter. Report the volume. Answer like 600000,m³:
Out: 729605.9814,m³
